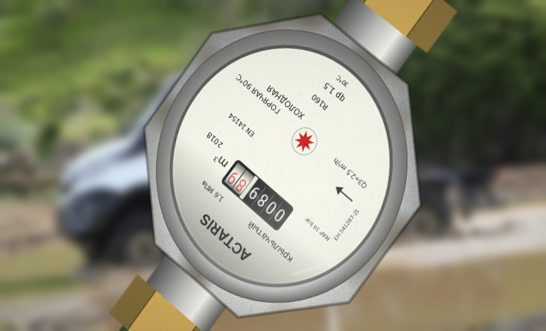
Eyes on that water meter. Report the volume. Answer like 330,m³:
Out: 89.89,m³
